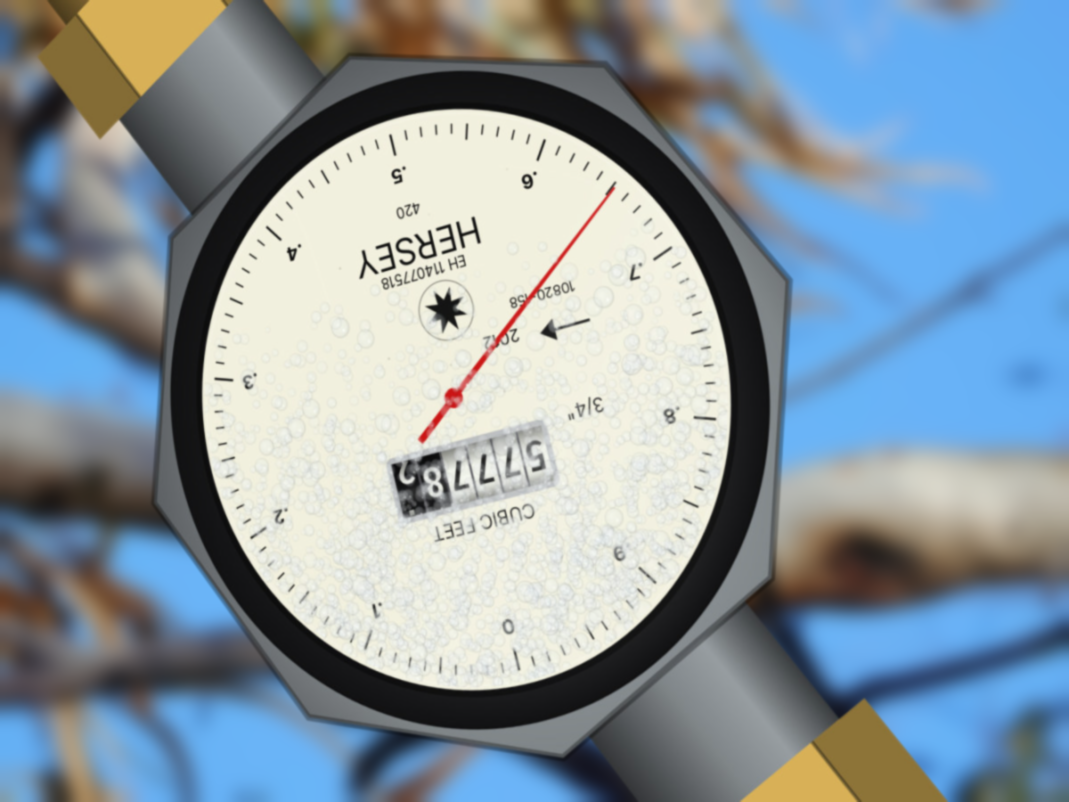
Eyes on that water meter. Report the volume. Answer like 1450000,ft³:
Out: 577781.65,ft³
